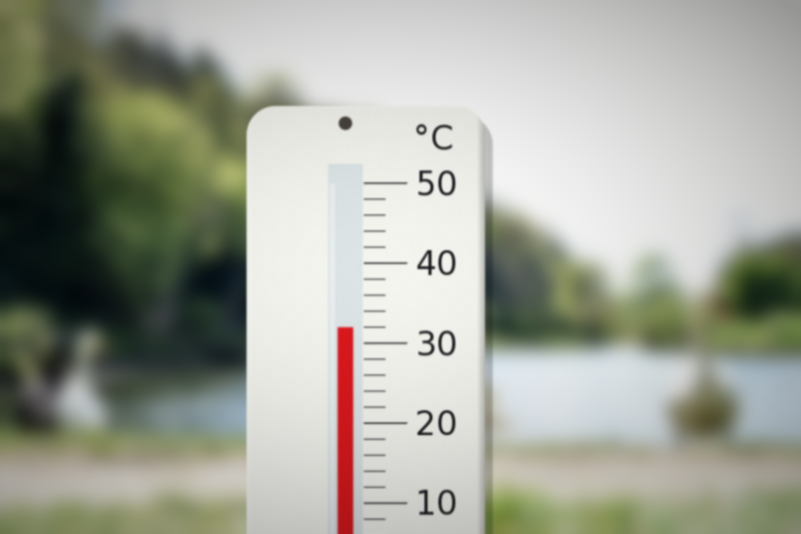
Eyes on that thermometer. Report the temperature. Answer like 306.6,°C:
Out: 32,°C
